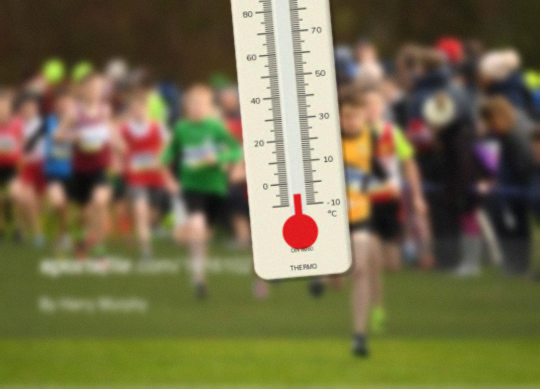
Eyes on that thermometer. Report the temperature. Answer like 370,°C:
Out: -5,°C
